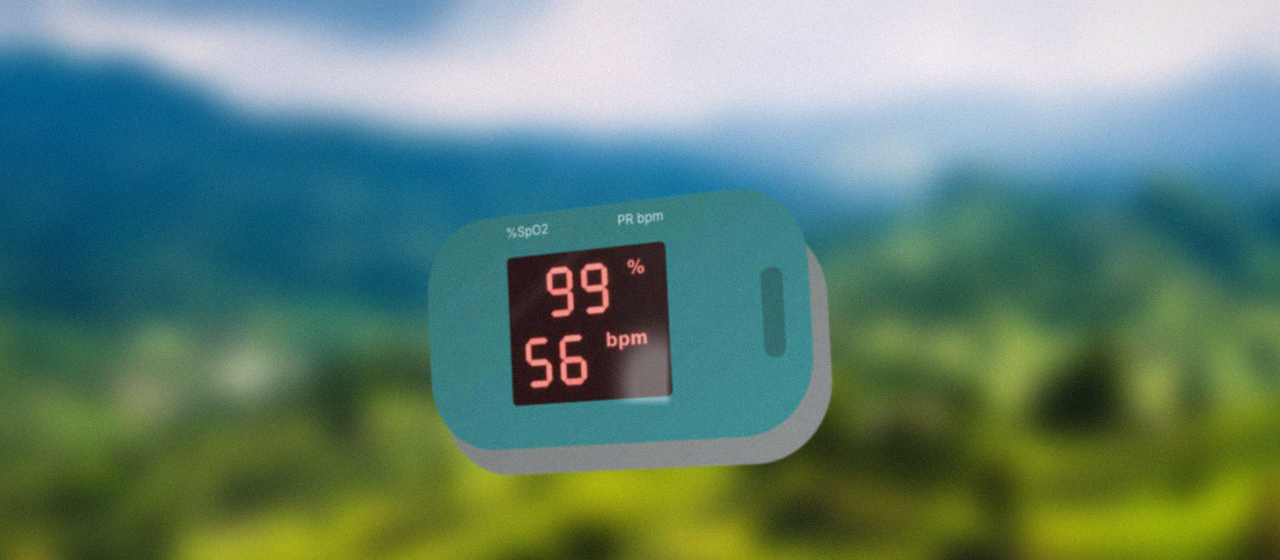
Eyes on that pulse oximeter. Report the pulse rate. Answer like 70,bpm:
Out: 56,bpm
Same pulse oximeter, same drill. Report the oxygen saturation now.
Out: 99,%
